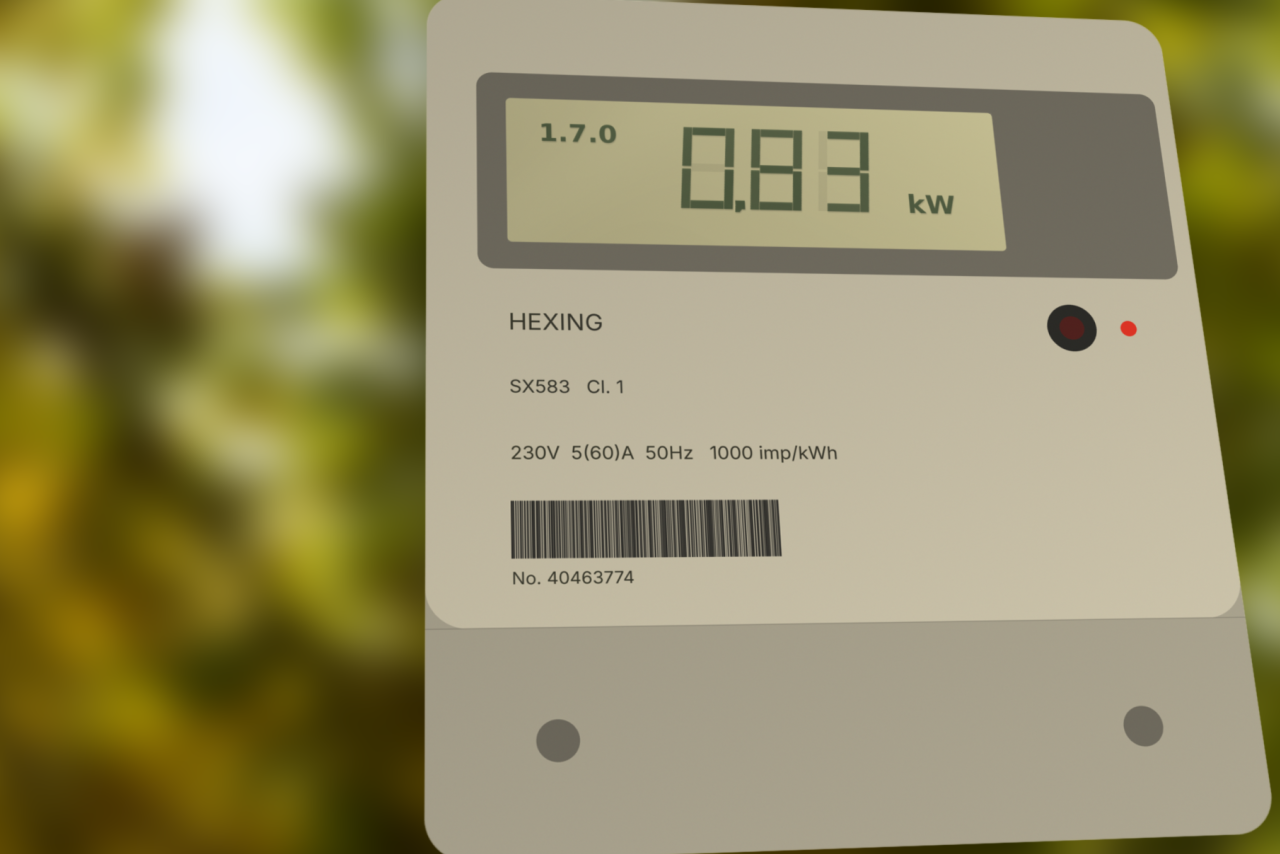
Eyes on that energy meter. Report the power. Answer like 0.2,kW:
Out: 0.83,kW
